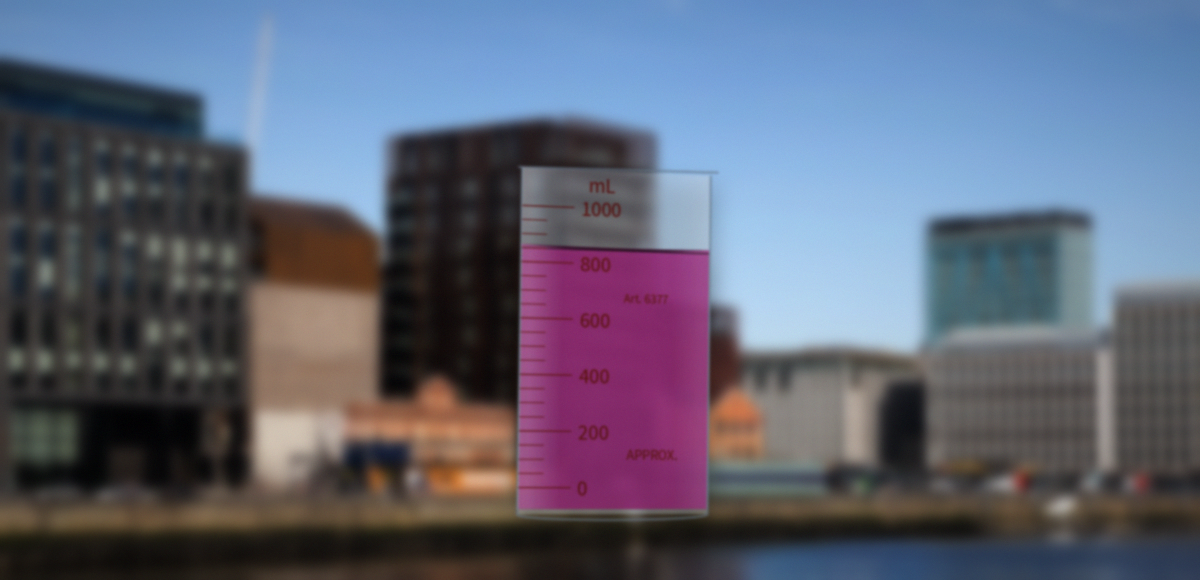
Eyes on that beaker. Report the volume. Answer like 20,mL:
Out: 850,mL
